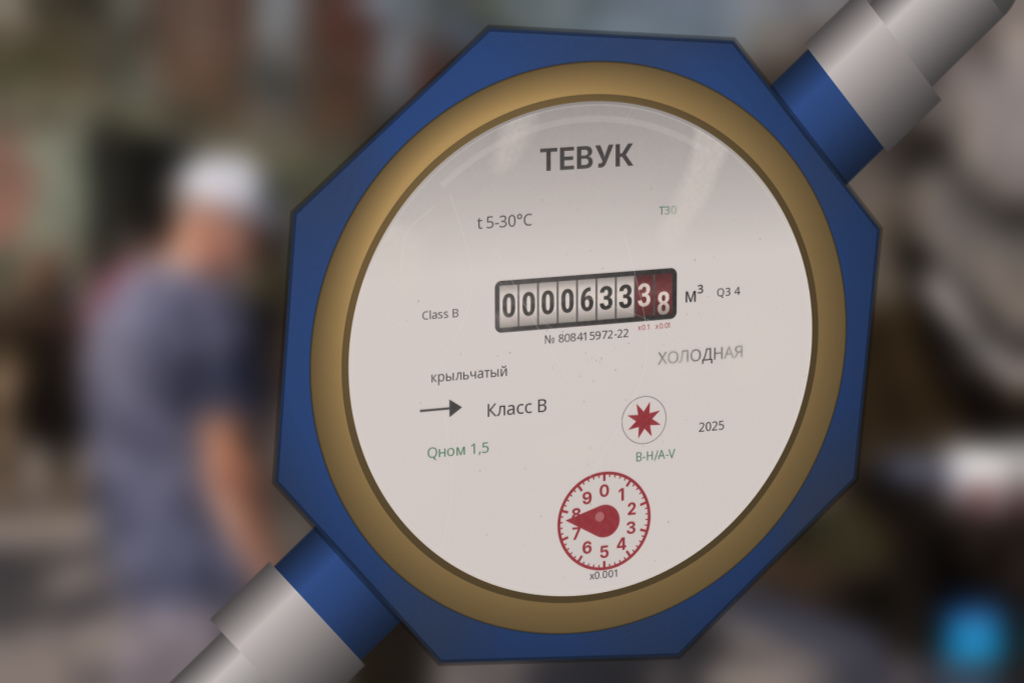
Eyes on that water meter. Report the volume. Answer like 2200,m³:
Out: 633.377,m³
